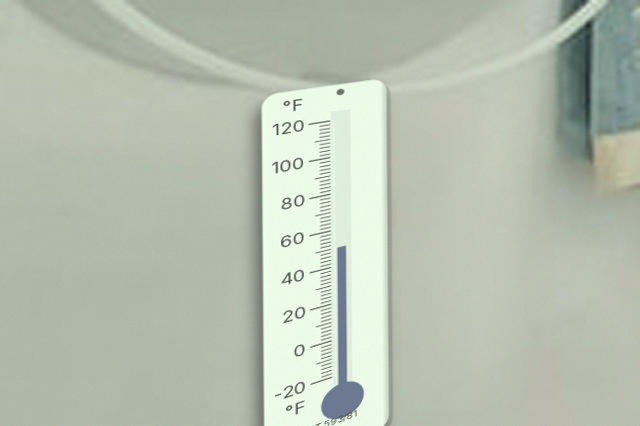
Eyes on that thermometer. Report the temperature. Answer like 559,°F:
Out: 50,°F
